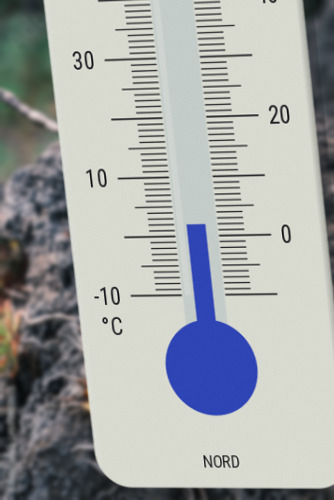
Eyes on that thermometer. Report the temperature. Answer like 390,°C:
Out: 2,°C
